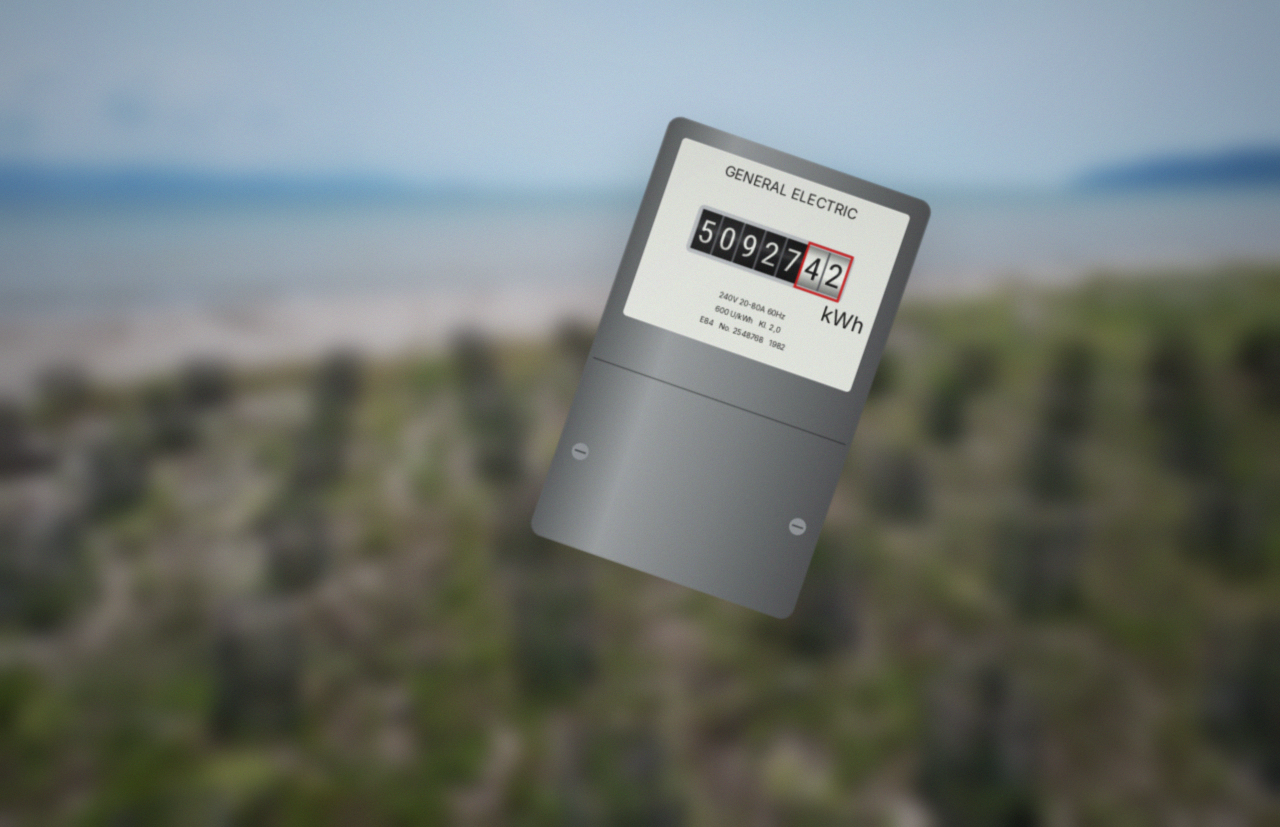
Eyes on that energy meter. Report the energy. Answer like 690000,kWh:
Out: 50927.42,kWh
